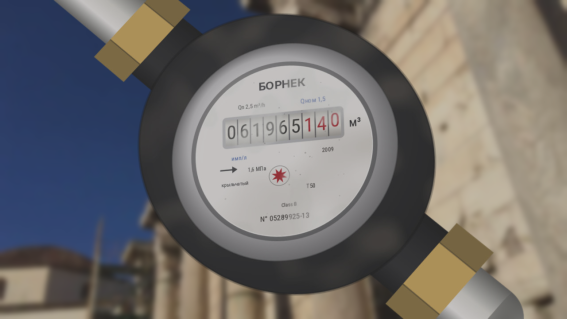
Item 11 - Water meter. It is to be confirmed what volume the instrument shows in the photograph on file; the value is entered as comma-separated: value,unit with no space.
61965.140,m³
